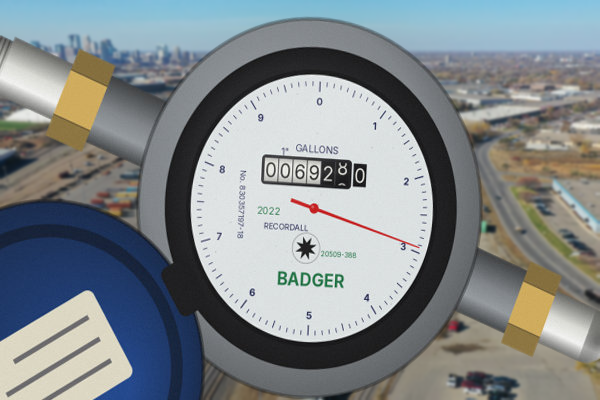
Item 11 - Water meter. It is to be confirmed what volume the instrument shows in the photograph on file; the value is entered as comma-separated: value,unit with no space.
69282.9,gal
